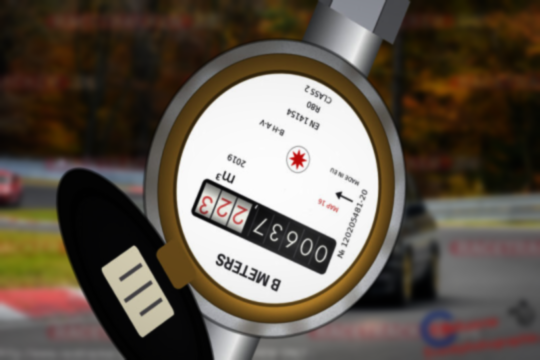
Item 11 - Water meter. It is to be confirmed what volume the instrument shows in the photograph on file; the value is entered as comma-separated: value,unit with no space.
637.223,m³
